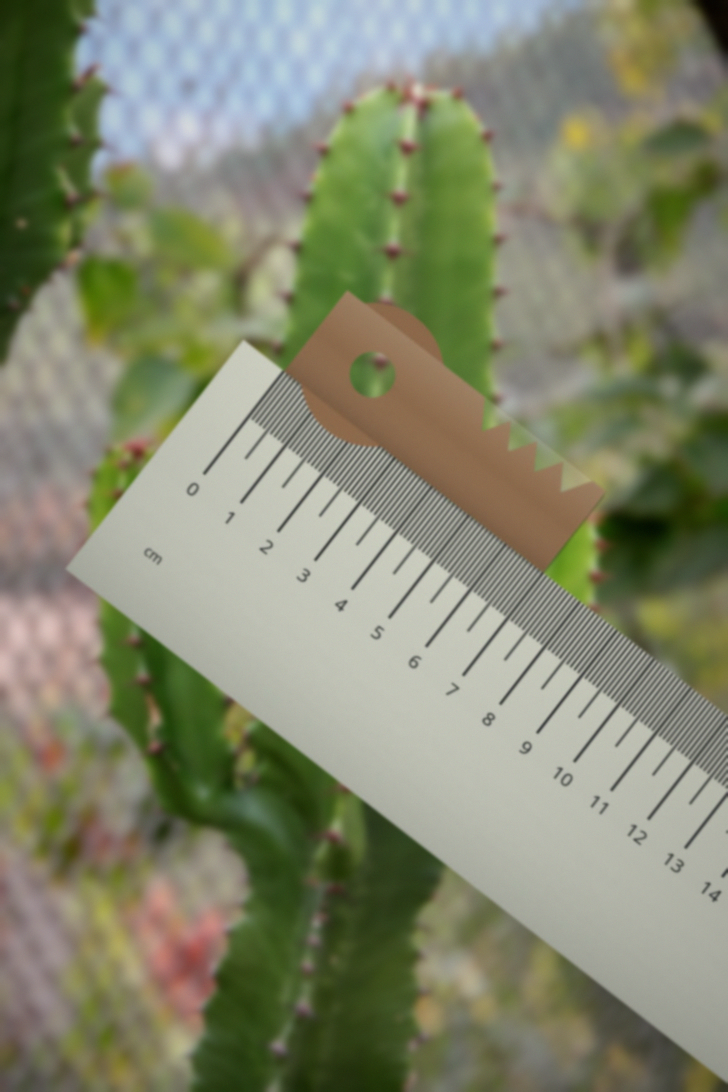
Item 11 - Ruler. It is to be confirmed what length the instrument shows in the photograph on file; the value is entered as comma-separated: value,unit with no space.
7,cm
